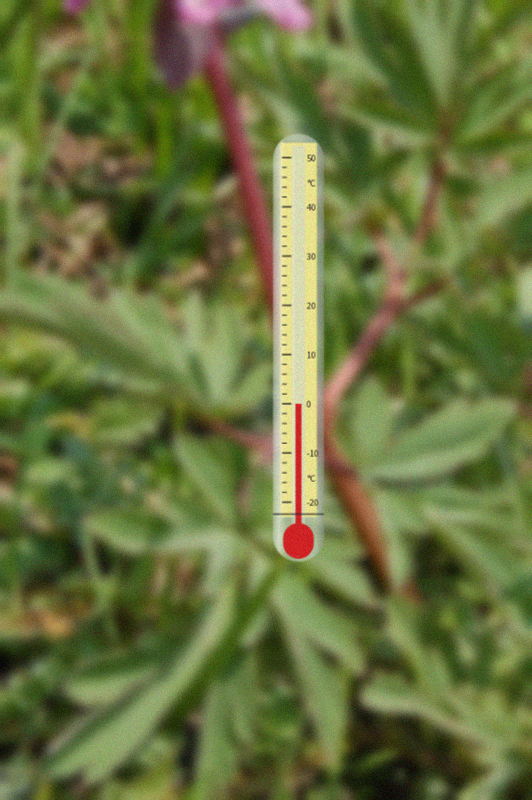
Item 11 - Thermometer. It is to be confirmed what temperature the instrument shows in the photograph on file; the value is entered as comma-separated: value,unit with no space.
0,°C
